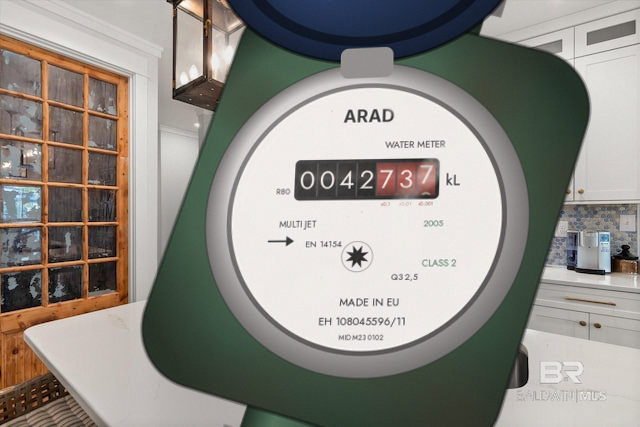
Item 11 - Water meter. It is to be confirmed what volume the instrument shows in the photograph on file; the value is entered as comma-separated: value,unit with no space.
42.737,kL
